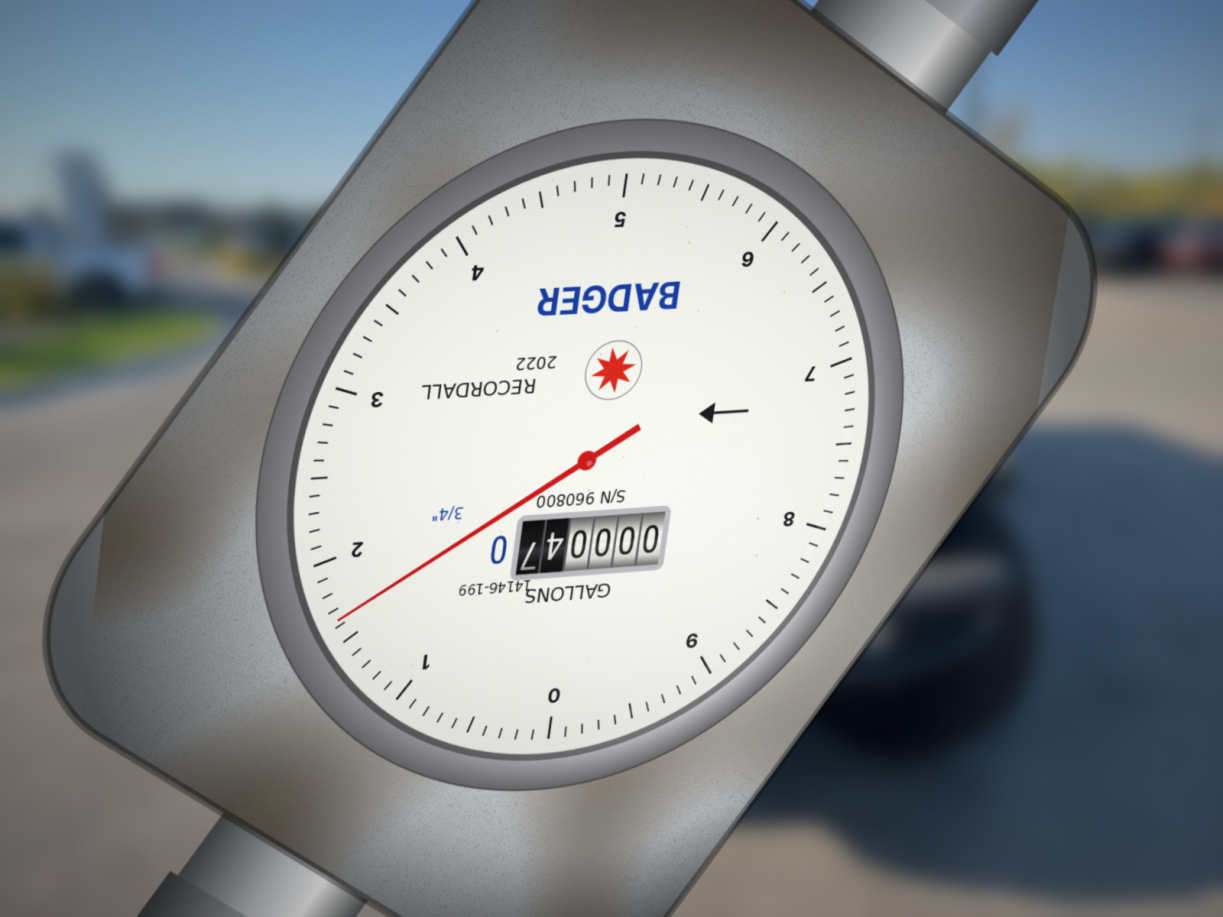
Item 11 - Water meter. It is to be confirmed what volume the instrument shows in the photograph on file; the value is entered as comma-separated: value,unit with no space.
471.6,gal
